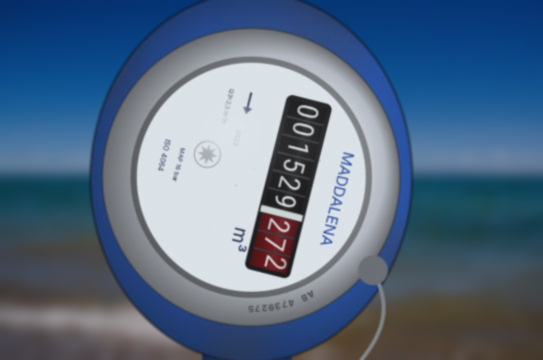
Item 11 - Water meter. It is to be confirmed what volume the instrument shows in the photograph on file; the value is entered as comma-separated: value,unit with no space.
1529.272,m³
